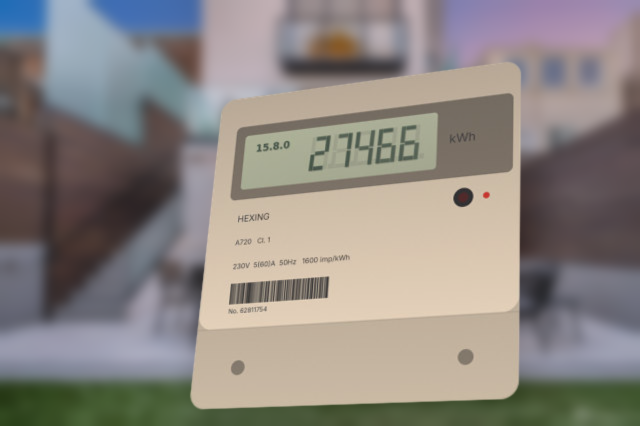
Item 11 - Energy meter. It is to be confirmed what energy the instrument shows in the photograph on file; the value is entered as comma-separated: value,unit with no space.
27466,kWh
